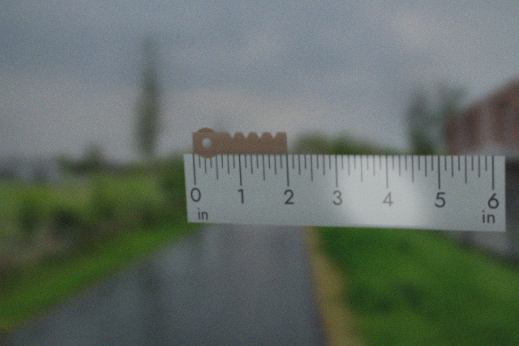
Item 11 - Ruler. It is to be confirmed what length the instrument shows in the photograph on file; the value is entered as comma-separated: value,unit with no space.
2,in
